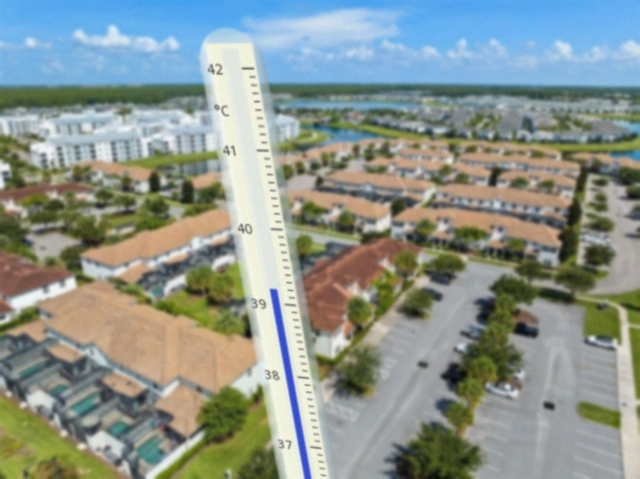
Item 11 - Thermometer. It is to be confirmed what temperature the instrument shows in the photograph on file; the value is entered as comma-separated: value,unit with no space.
39.2,°C
